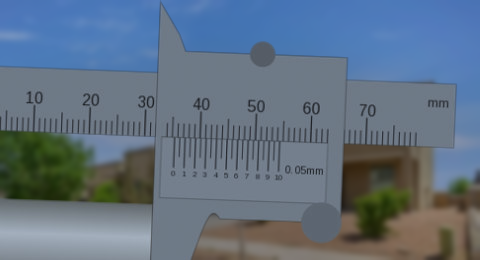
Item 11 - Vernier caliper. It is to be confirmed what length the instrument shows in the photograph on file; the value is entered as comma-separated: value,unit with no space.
35.4,mm
